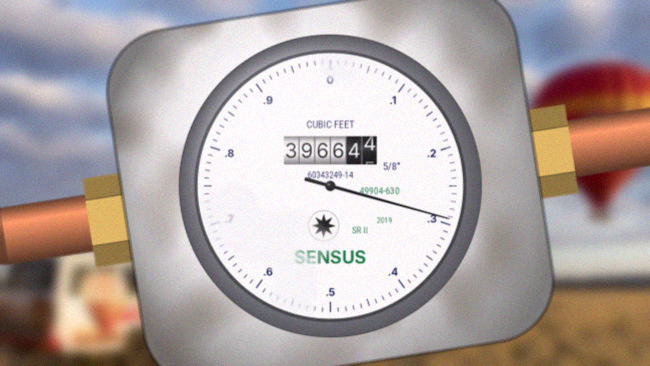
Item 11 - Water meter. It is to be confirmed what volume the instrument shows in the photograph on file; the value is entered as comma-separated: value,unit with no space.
396644.29,ft³
